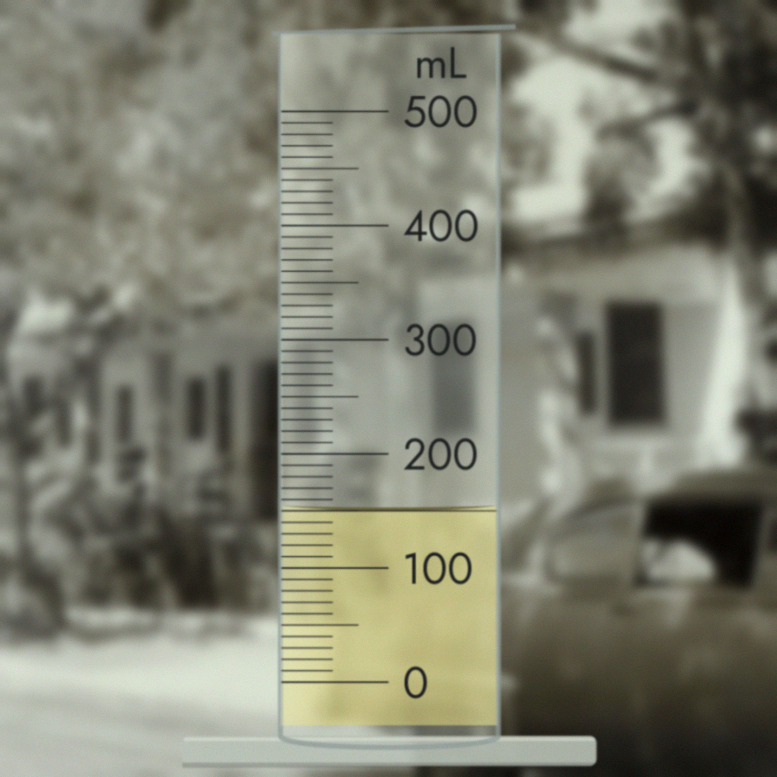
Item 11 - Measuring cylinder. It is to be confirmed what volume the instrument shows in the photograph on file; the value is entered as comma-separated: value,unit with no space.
150,mL
